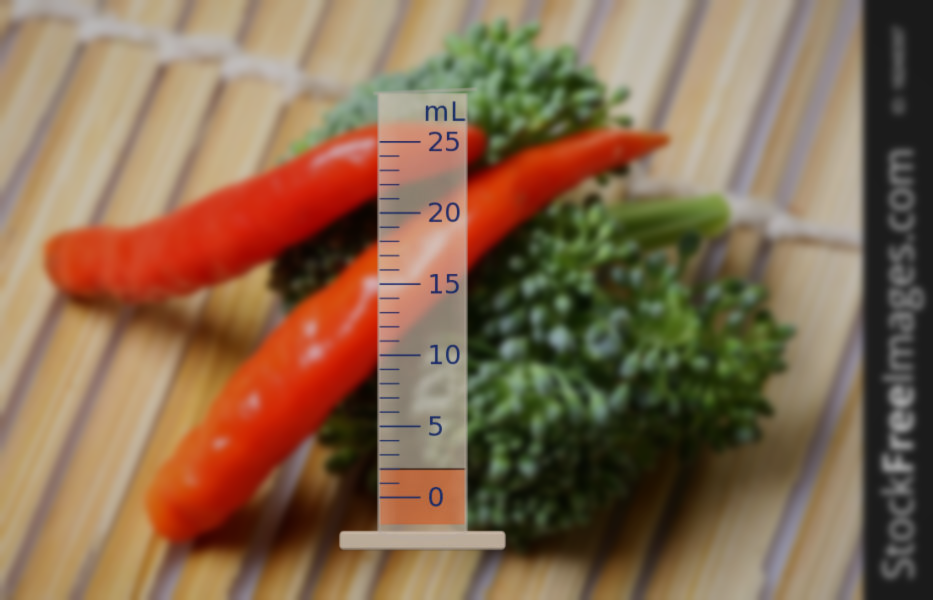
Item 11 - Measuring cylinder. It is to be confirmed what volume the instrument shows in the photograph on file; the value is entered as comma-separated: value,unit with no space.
2,mL
